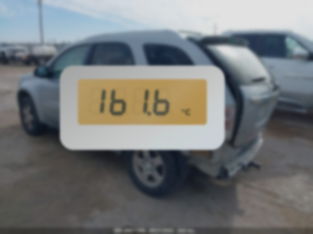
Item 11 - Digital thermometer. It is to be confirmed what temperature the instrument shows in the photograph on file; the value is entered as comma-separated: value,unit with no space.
161.6,°C
